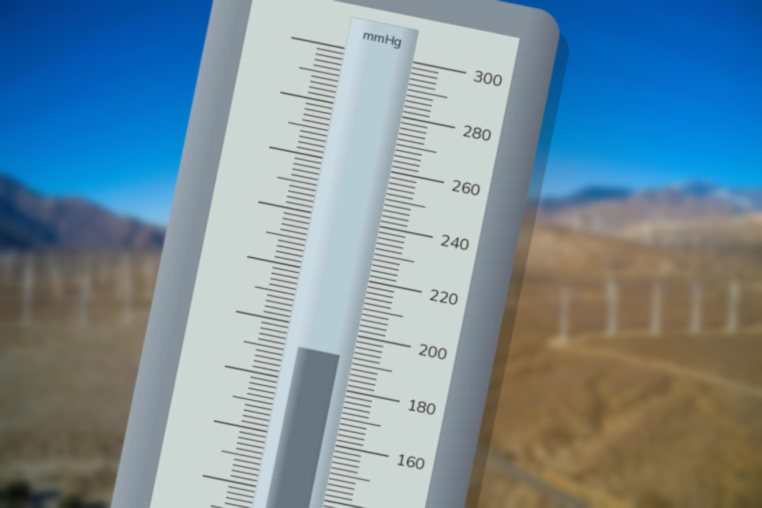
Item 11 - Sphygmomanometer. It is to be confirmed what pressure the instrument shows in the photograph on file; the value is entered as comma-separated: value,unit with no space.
192,mmHg
